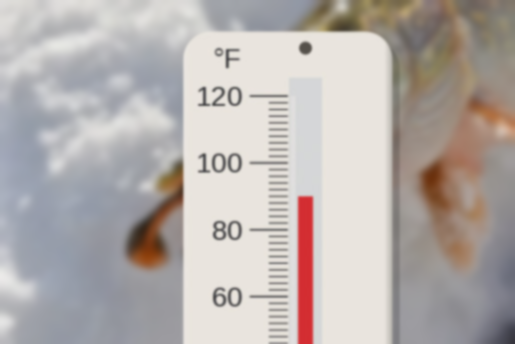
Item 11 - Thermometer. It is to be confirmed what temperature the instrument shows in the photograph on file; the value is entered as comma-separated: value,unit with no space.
90,°F
